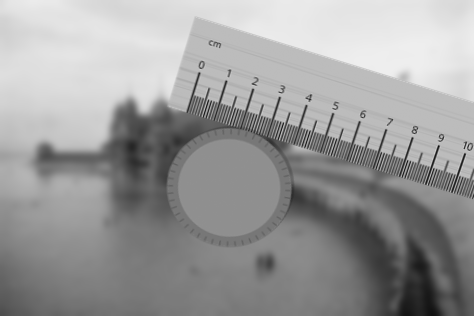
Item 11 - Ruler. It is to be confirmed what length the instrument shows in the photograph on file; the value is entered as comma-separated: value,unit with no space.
4.5,cm
